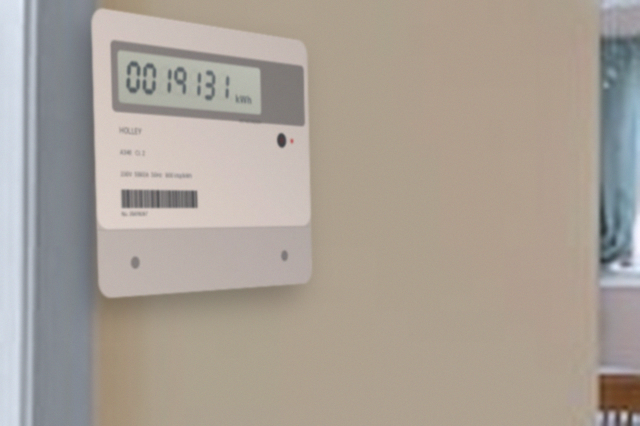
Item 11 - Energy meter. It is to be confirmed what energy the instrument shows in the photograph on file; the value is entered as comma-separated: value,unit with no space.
19131,kWh
